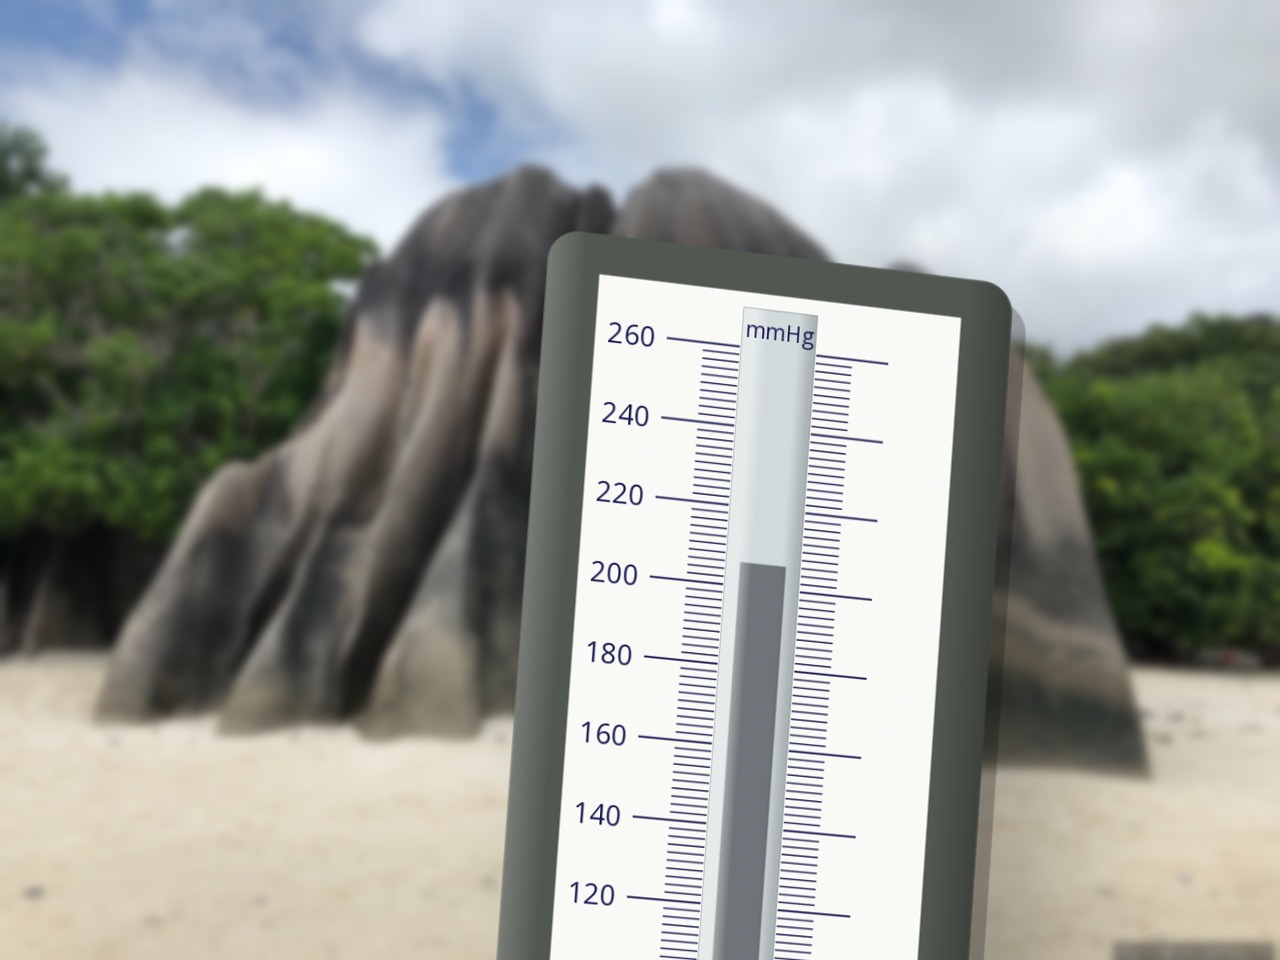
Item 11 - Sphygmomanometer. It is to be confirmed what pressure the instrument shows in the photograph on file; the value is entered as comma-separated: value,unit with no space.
206,mmHg
